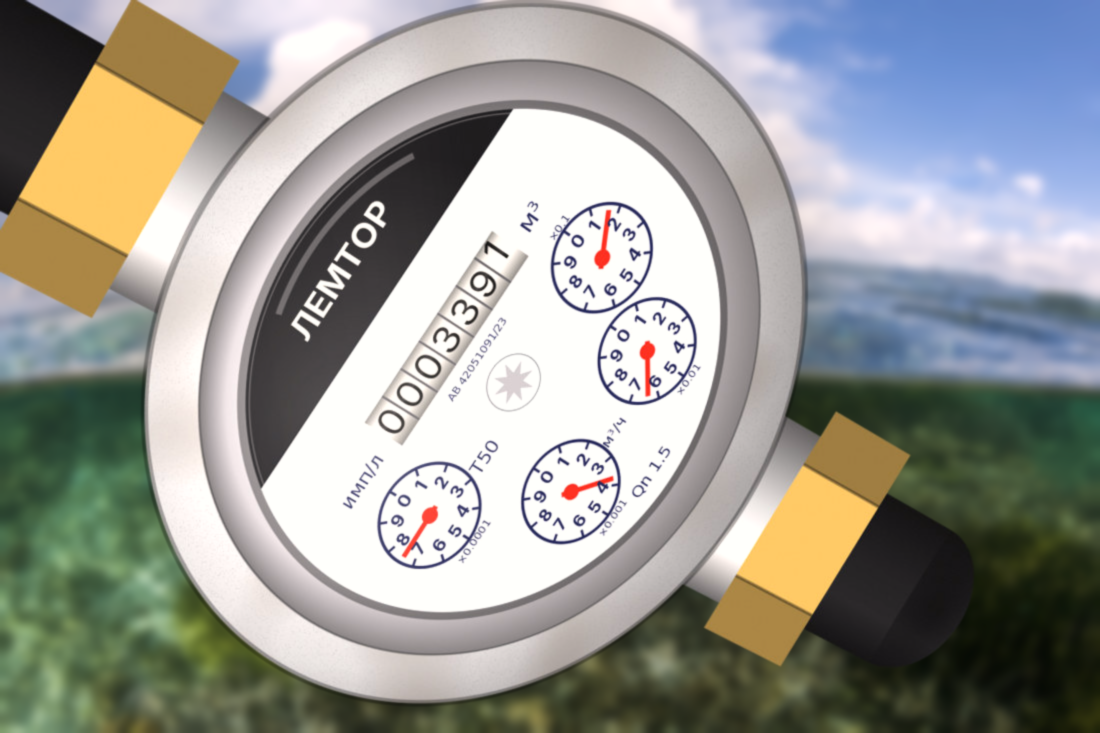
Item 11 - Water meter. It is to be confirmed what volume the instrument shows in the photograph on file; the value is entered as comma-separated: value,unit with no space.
3391.1637,m³
